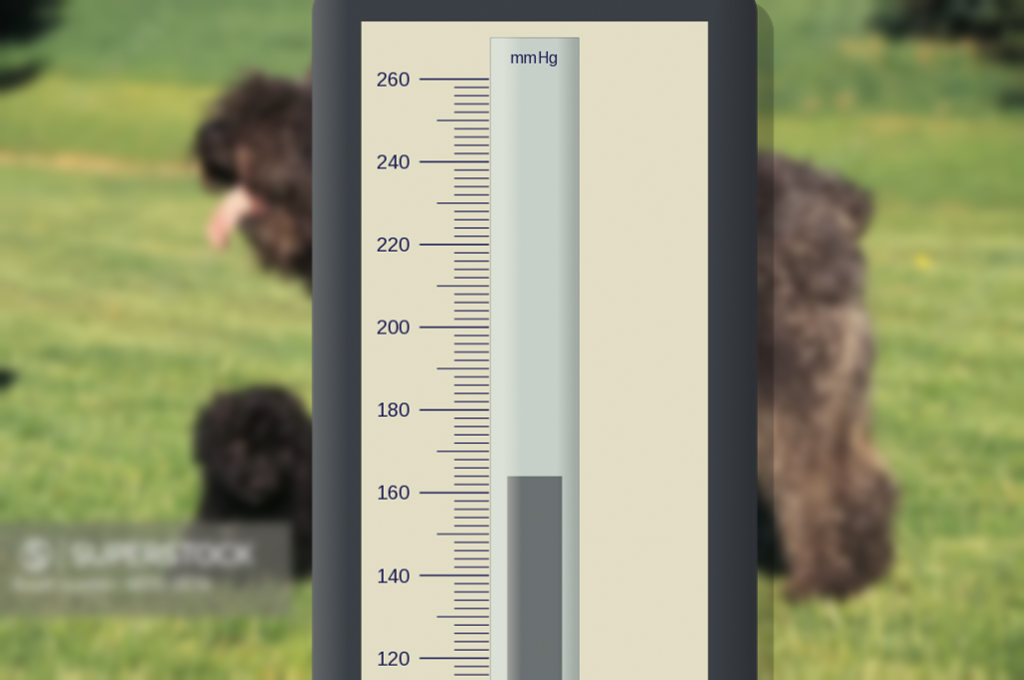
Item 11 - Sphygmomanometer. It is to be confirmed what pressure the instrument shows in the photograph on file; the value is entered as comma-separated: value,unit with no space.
164,mmHg
